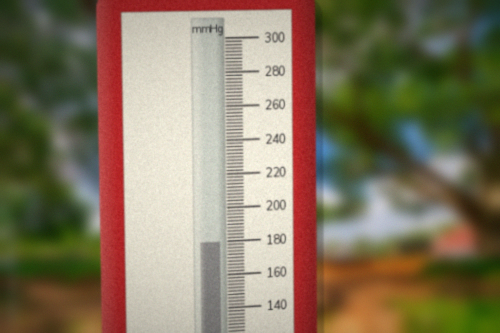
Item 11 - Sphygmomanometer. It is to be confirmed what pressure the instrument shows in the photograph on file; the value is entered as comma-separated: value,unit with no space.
180,mmHg
